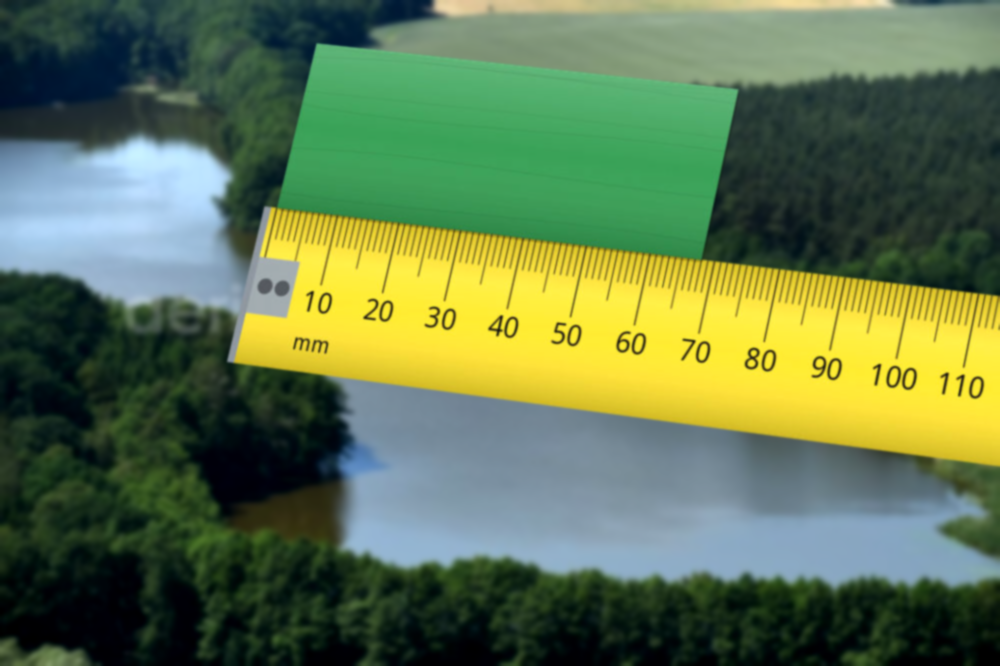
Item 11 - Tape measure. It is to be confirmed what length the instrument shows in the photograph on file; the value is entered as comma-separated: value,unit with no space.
68,mm
